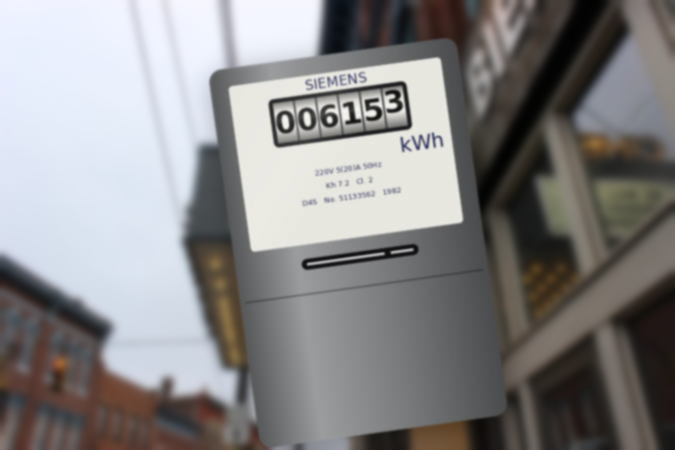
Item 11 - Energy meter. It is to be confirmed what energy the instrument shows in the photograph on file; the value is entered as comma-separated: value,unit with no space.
6153,kWh
